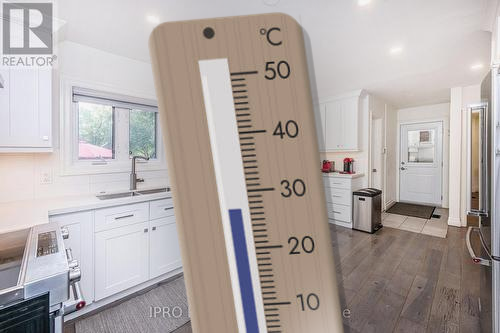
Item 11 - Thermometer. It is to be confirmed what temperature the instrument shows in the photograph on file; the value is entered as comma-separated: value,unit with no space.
27,°C
